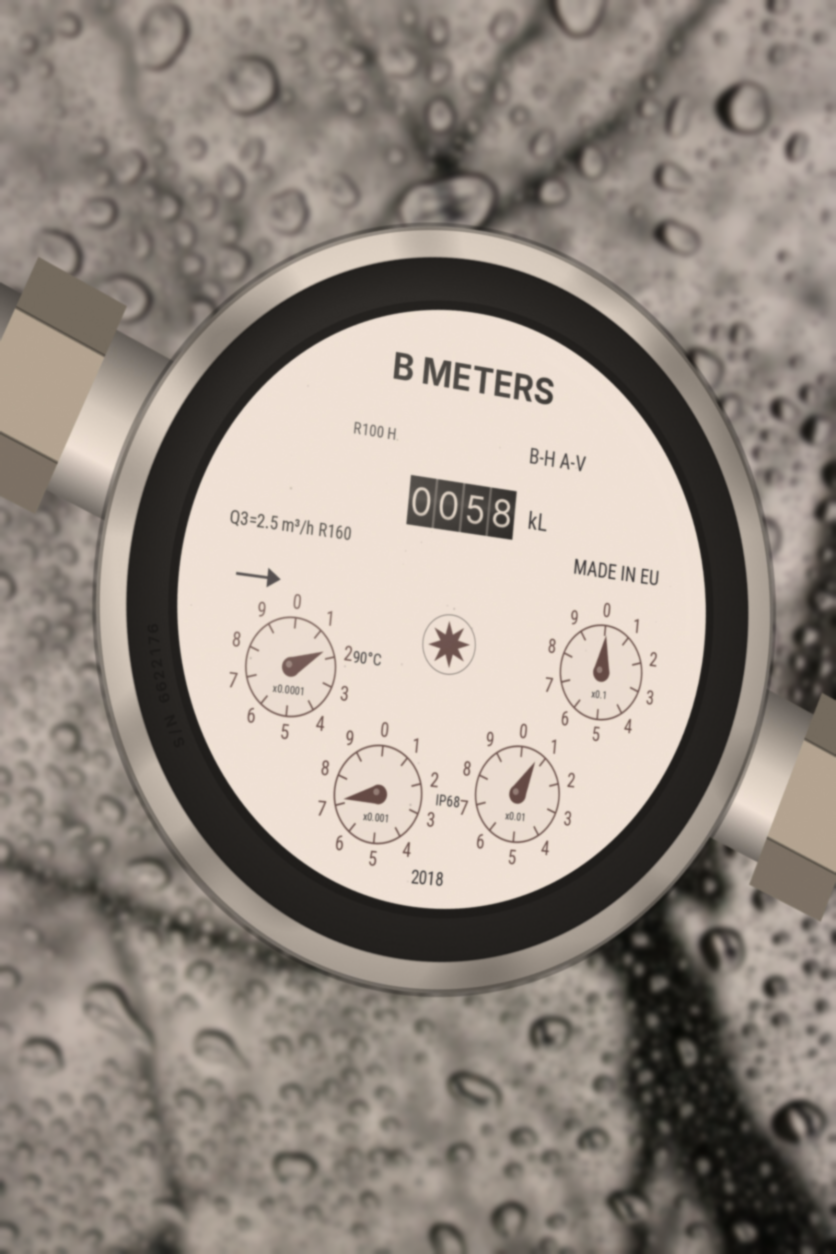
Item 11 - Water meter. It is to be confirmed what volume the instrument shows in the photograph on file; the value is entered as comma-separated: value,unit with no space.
58.0071,kL
